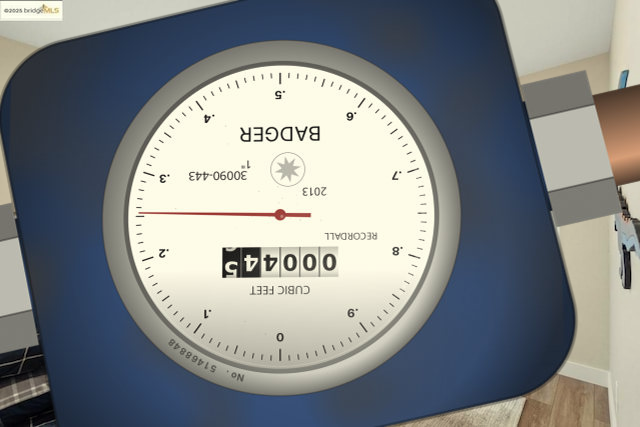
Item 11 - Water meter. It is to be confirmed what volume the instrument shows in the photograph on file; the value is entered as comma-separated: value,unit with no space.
445.25,ft³
